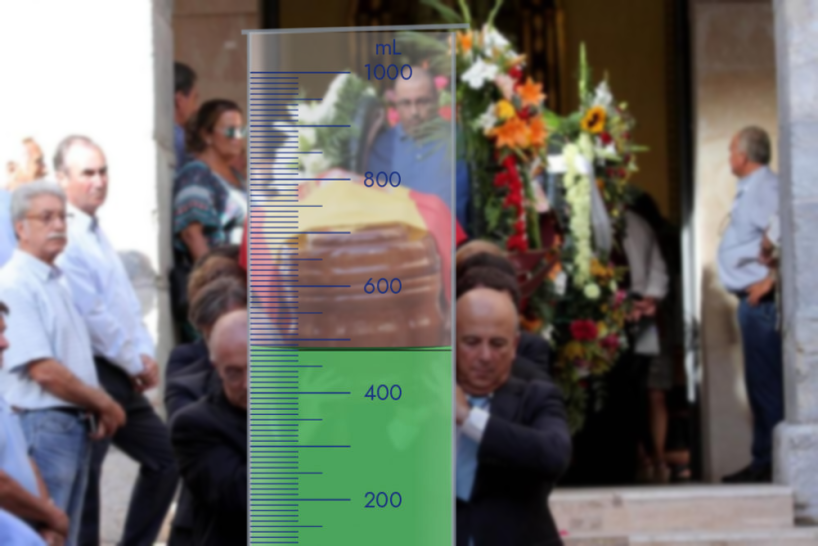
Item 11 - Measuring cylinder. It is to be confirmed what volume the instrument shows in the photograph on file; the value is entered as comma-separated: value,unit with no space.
480,mL
